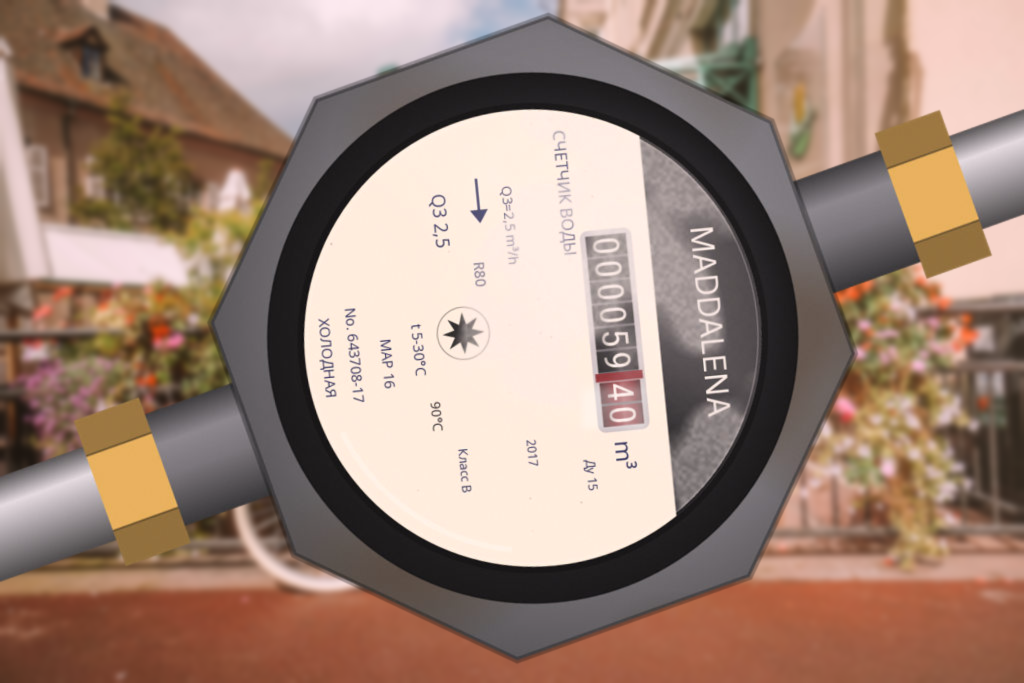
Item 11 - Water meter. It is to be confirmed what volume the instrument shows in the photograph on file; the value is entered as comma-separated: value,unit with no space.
59.40,m³
